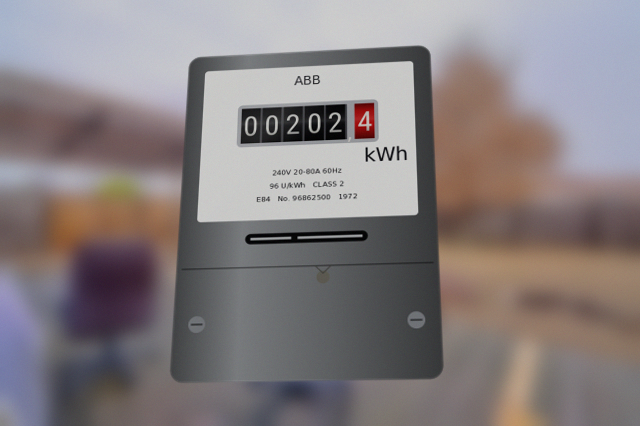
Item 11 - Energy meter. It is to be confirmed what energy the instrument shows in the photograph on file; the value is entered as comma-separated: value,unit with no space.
202.4,kWh
